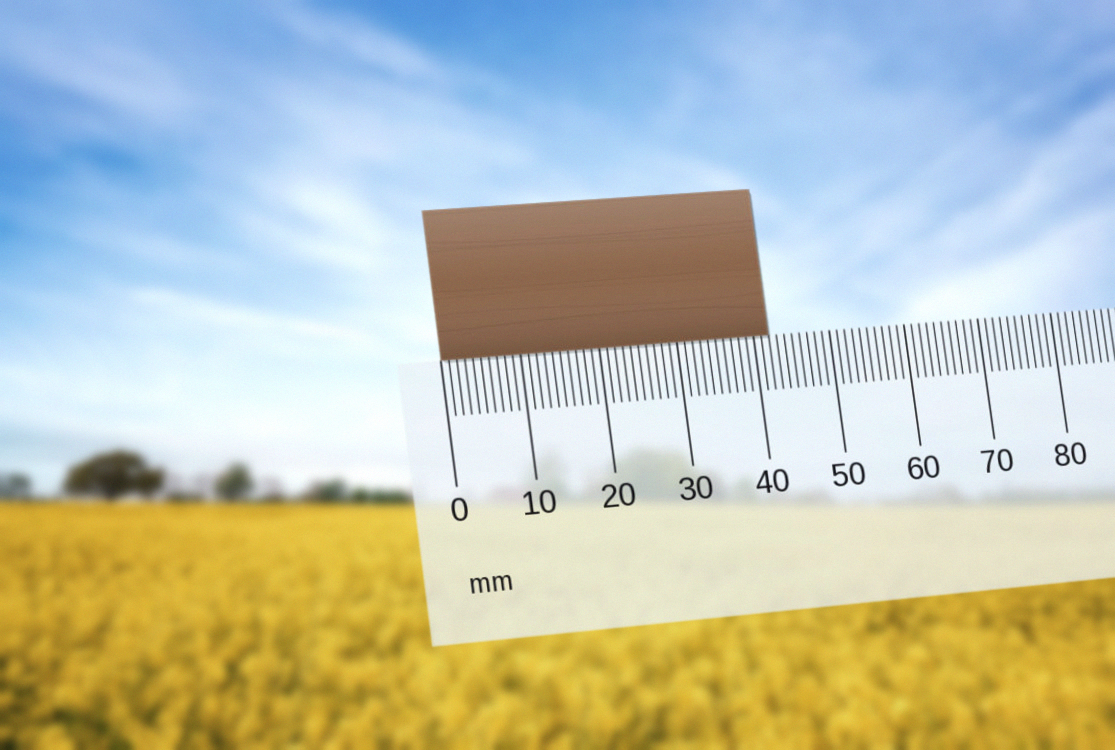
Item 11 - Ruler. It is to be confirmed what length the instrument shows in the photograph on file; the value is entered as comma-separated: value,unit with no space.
42,mm
